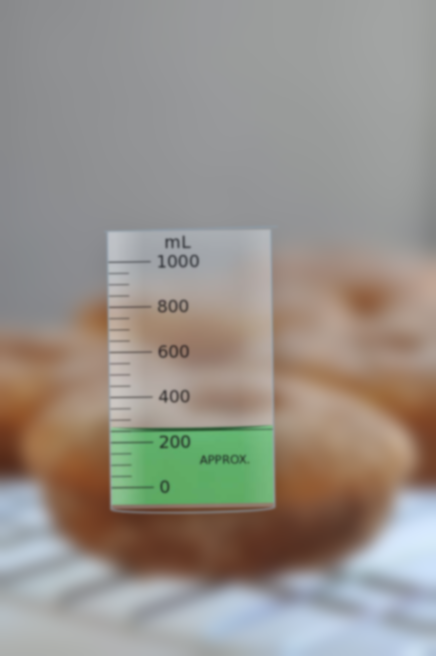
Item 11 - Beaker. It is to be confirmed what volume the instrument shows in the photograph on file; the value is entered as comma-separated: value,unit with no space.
250,mL
